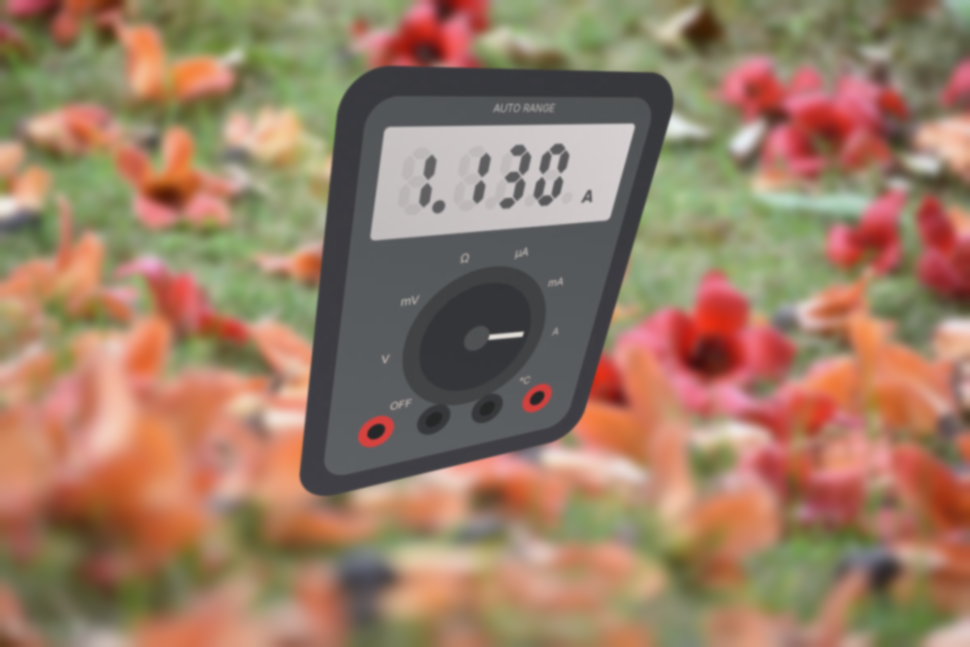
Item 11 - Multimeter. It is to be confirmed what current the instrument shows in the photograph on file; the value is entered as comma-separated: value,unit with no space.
1.130,A
